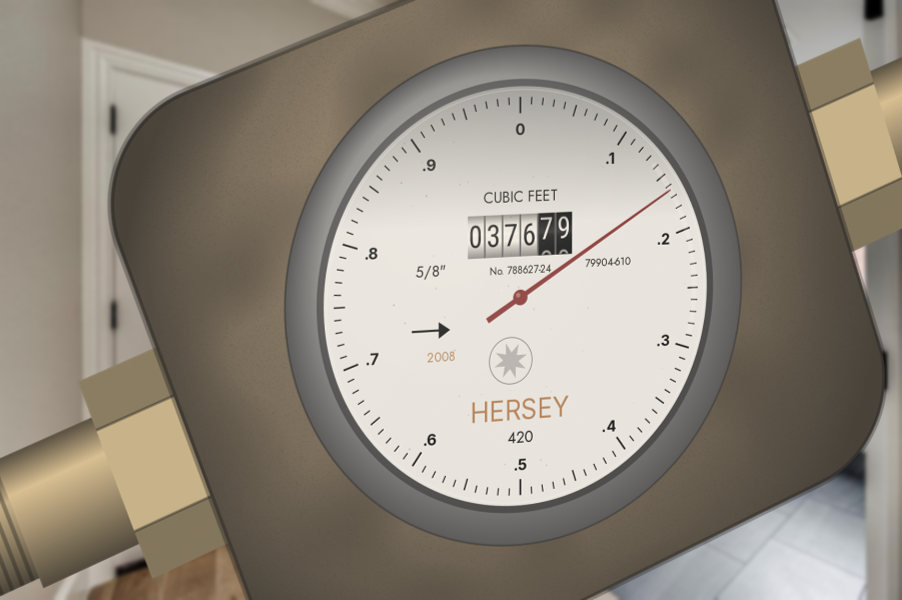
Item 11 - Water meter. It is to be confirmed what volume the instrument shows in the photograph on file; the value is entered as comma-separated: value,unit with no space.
37679.16,ft³
